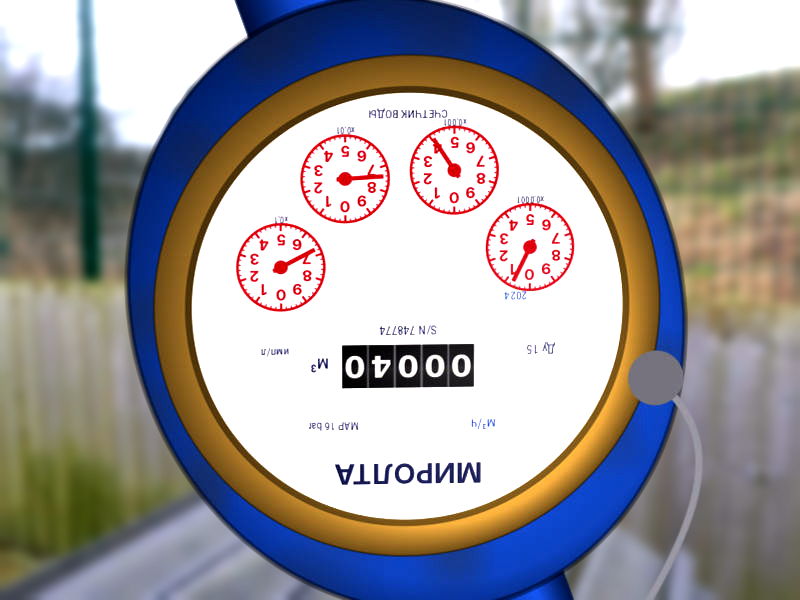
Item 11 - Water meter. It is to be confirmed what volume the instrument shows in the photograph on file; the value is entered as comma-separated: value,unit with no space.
40.6740,m³
